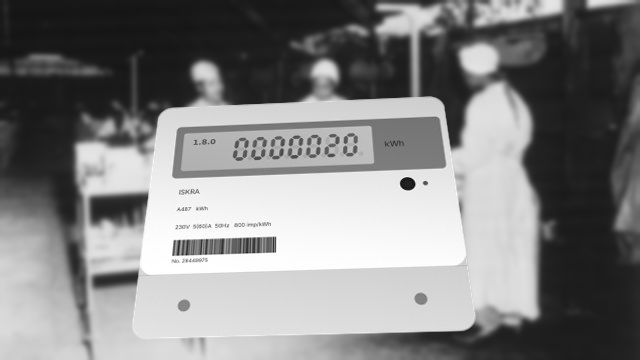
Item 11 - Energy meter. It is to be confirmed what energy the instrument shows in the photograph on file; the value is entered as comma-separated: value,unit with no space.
20,kWh
